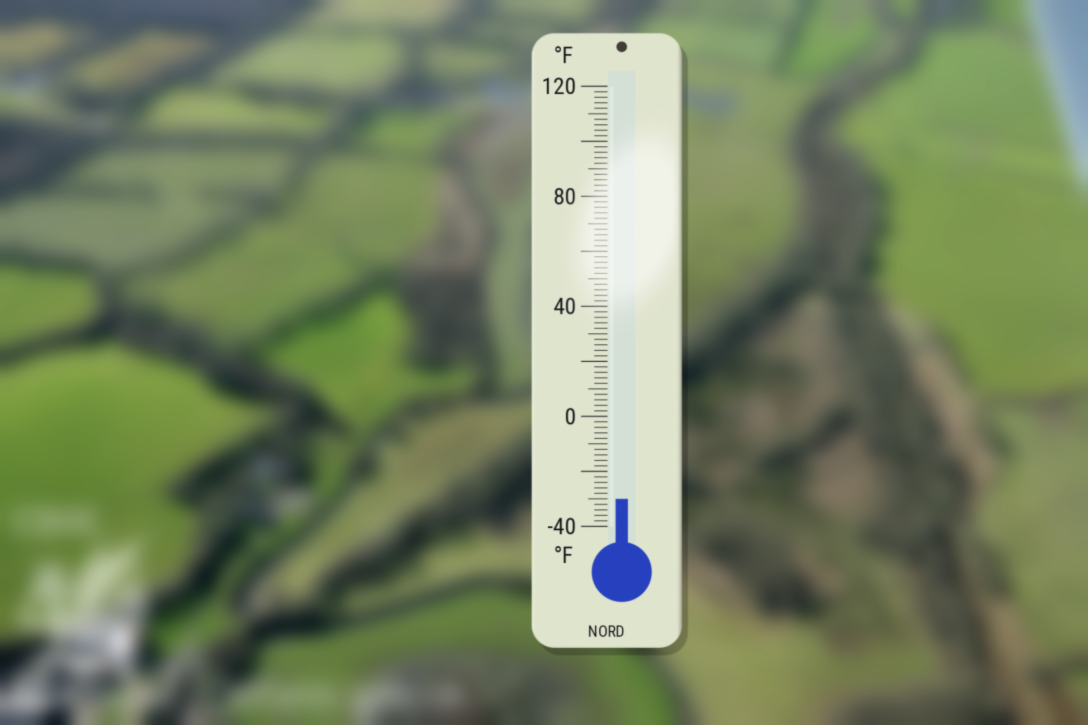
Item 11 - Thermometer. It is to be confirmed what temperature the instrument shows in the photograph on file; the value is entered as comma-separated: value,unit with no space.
-30,°F
